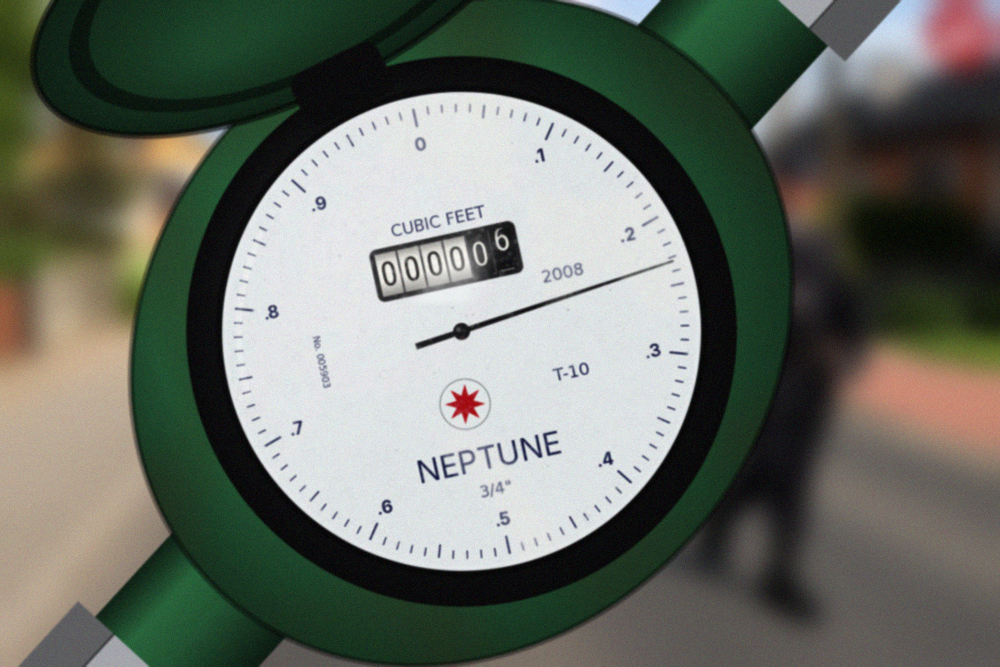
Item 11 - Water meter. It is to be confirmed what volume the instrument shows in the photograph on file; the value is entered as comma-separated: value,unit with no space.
6.23,ft³
